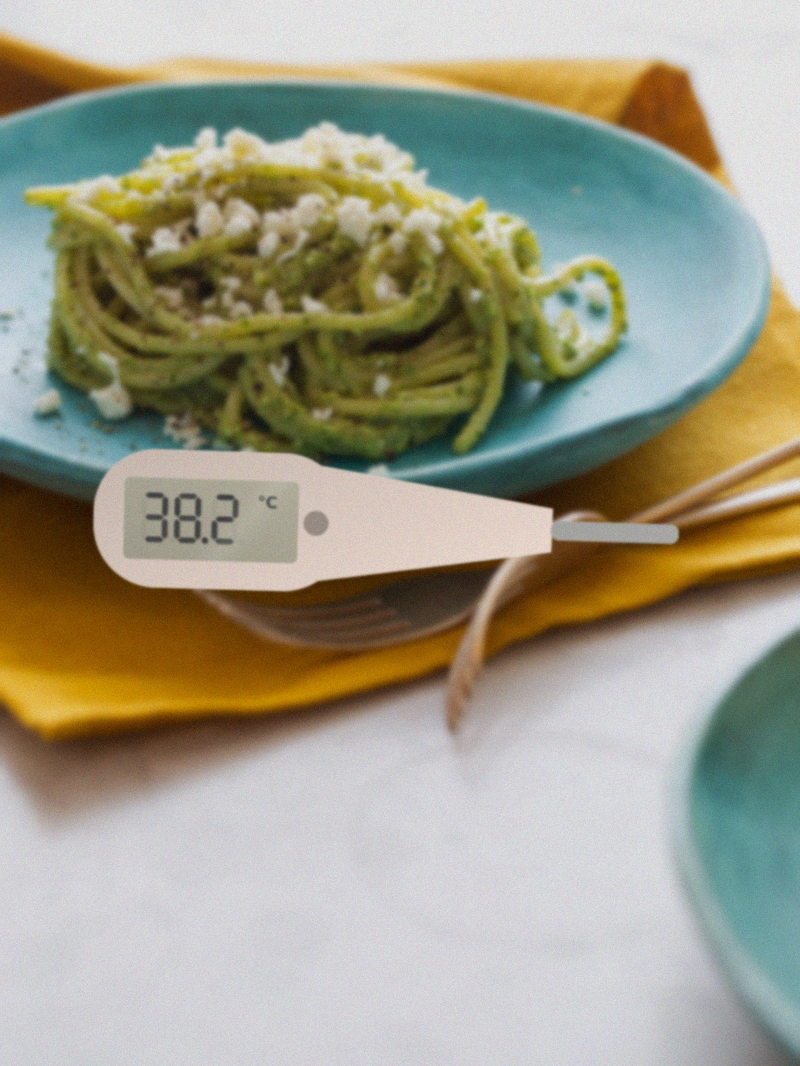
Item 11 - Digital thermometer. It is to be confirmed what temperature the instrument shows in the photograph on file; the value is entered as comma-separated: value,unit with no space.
38.2,°C
